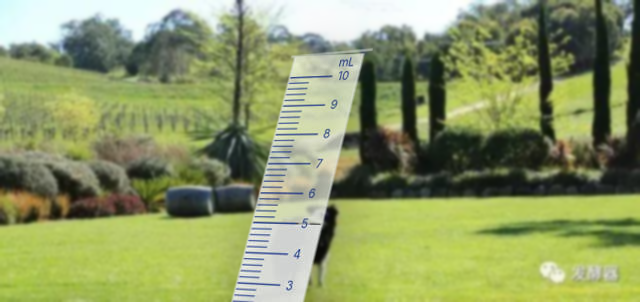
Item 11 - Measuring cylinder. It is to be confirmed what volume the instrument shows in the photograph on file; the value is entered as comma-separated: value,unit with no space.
5,mL
